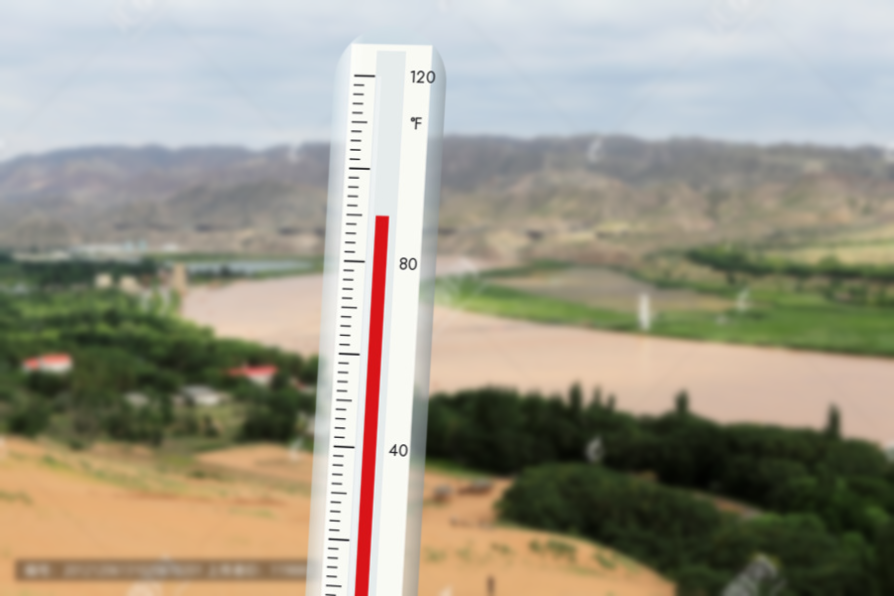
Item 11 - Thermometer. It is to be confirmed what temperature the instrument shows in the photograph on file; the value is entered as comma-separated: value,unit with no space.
90,°F
